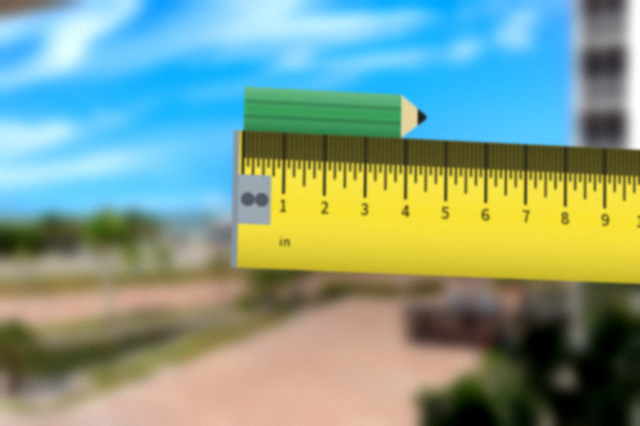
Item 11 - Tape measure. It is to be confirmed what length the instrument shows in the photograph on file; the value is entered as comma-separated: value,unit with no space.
4.5,in
